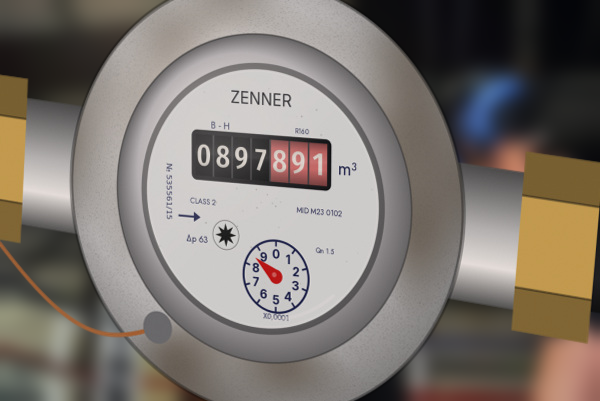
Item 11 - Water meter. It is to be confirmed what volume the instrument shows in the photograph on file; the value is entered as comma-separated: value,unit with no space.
897.8918,m³
